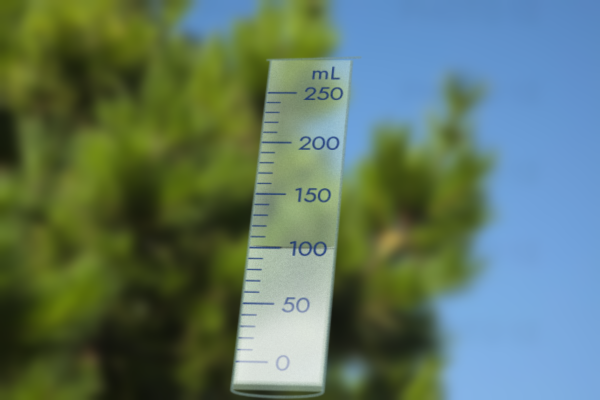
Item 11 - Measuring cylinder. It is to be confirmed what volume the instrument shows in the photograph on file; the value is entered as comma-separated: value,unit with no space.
100,mL
